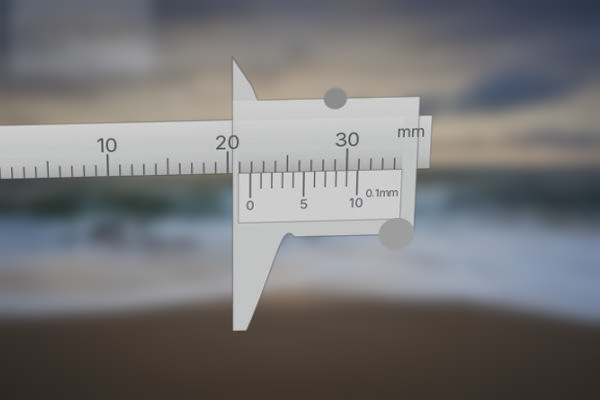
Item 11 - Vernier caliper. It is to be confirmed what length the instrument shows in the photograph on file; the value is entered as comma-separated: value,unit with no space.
21.9,mm
